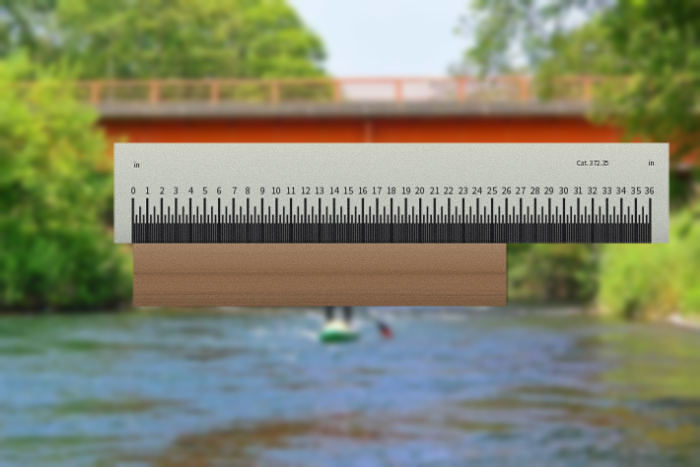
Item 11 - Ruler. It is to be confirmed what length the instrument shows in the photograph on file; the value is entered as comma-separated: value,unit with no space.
26,in
